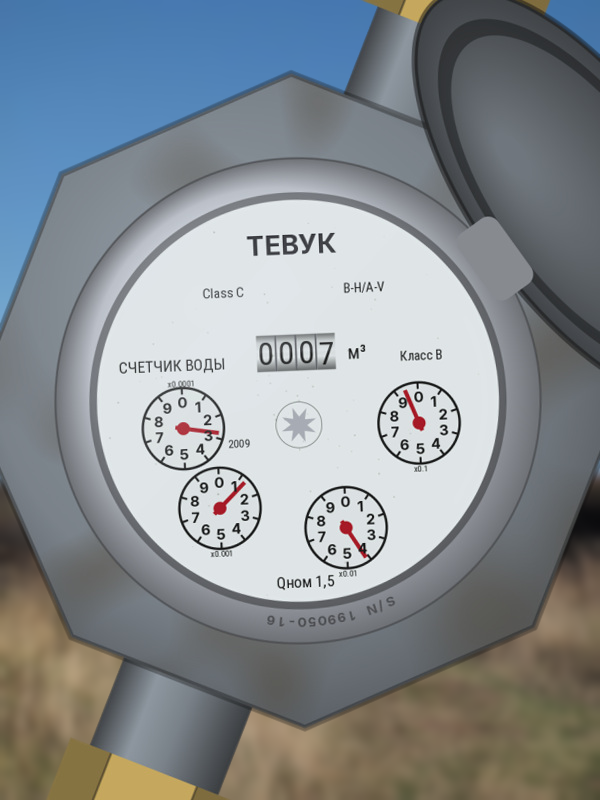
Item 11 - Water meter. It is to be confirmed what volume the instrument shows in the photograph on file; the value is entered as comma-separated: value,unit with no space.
6.9412,m³
